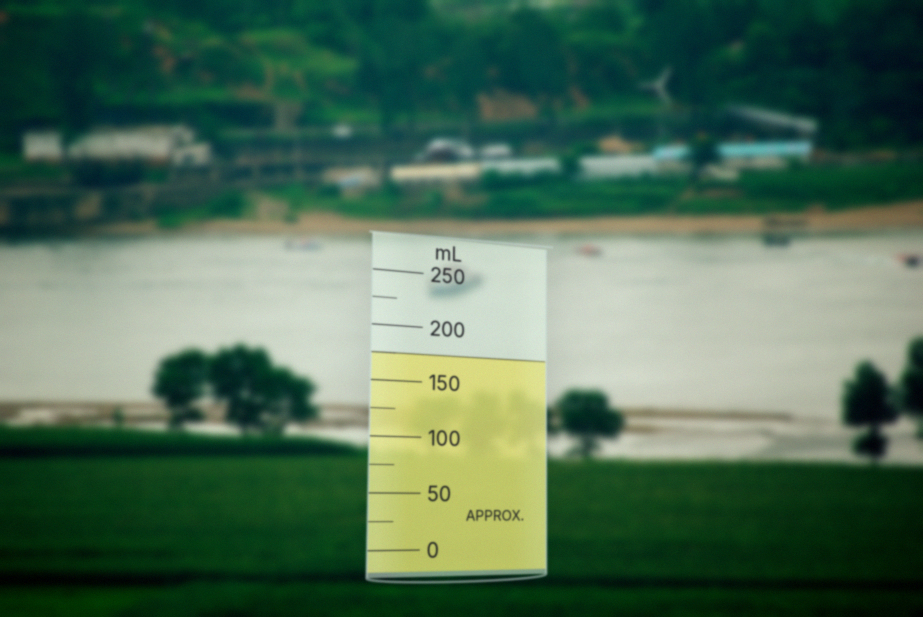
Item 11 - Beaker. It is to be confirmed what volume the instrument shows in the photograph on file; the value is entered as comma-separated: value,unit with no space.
175,mL
